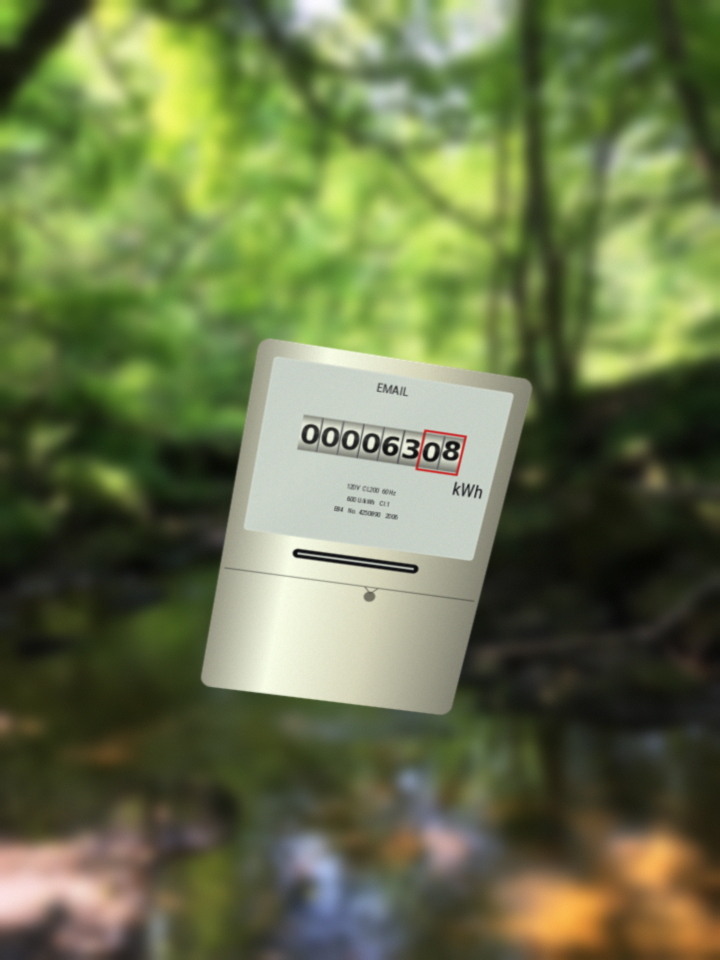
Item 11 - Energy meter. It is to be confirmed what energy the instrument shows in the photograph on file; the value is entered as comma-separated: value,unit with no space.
63.08,kWh
